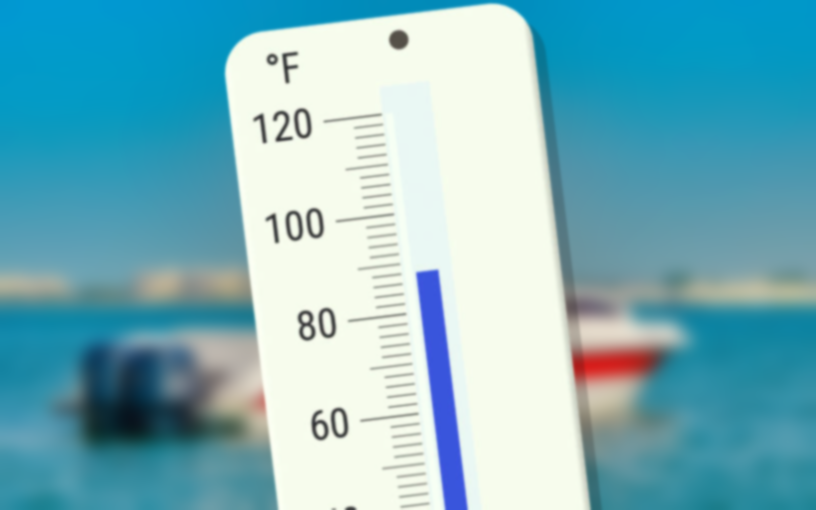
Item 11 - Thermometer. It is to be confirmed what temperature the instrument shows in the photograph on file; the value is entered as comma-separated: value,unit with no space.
88,°F
